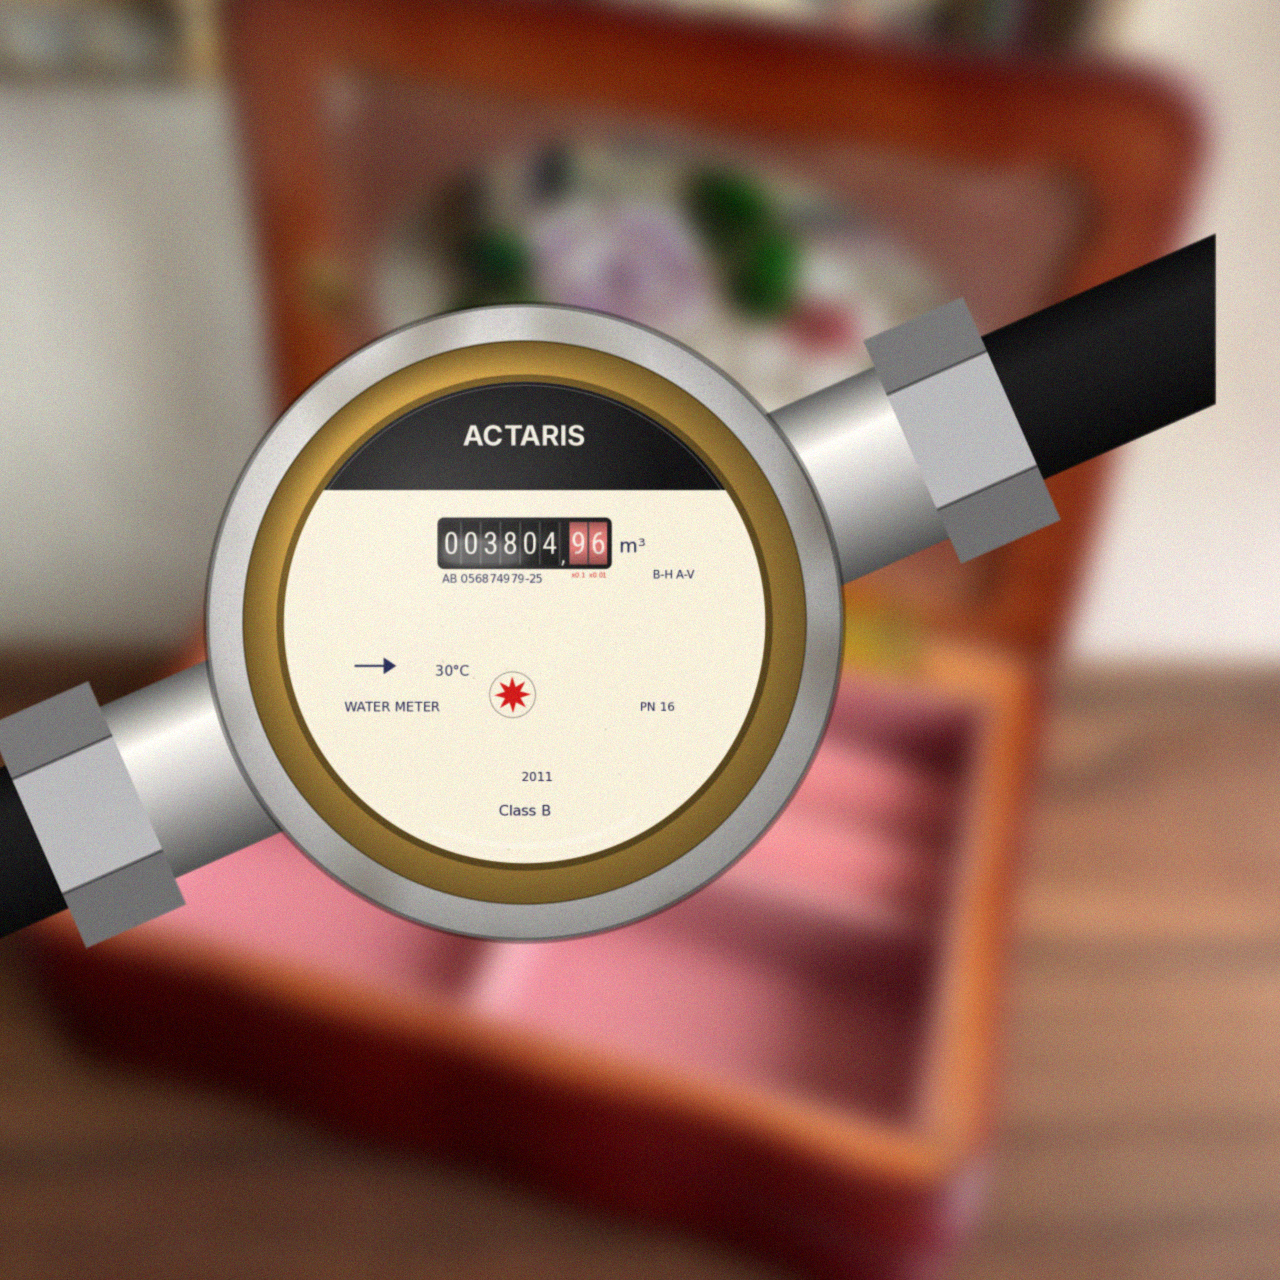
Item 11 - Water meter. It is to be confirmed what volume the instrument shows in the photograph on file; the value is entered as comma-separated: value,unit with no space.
3804.96,m³
